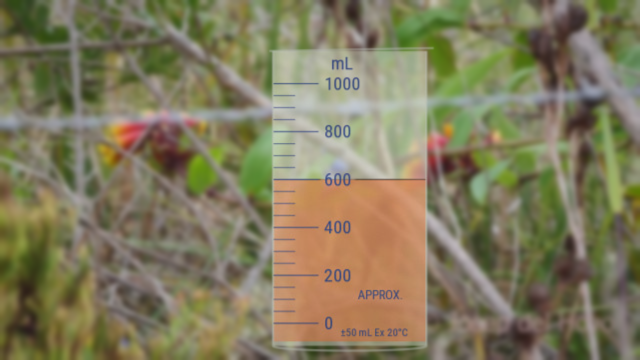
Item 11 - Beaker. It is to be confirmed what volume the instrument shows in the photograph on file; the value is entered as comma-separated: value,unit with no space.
600,mL
